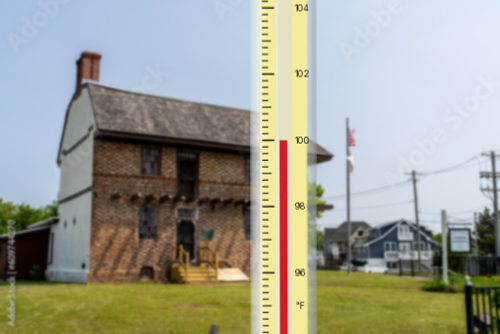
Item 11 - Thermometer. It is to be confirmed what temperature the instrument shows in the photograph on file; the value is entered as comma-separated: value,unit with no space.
100,°F
